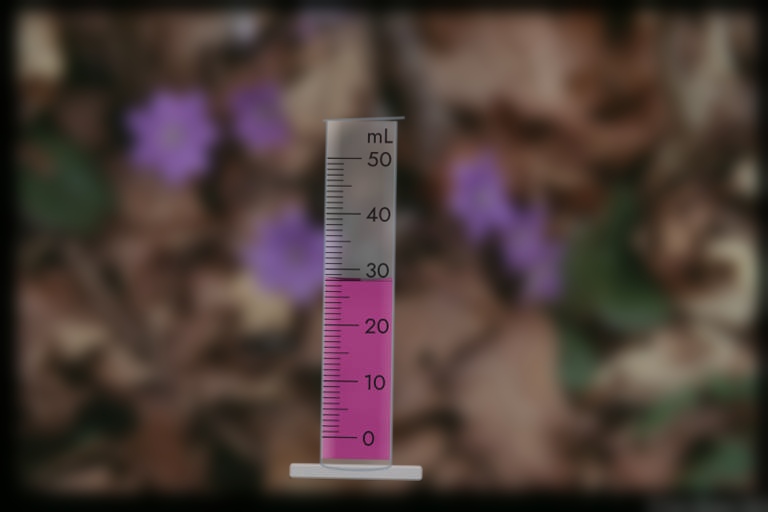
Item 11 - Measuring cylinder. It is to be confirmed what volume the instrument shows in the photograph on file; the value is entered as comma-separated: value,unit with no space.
28,mL
